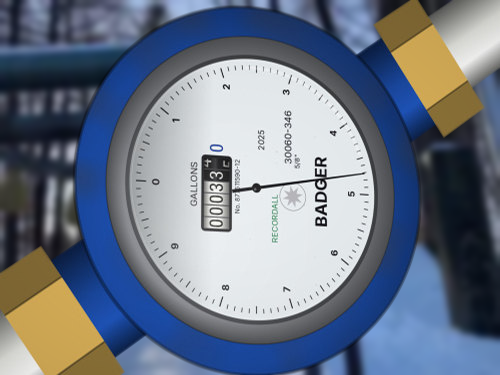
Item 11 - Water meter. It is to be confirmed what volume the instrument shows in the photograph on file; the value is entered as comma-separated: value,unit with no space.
3344.7,gal
